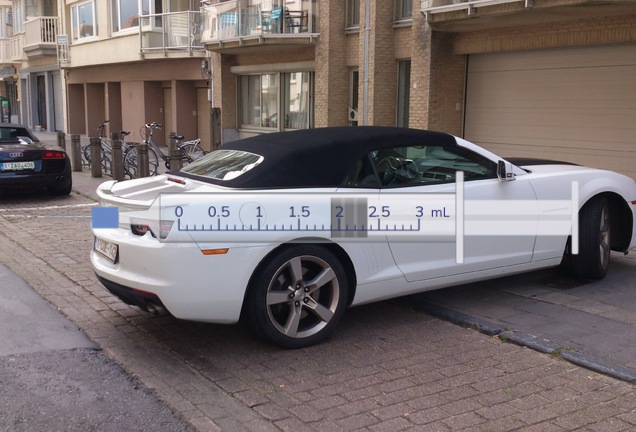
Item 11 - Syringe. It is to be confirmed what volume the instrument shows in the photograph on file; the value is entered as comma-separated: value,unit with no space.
1.9,mL
